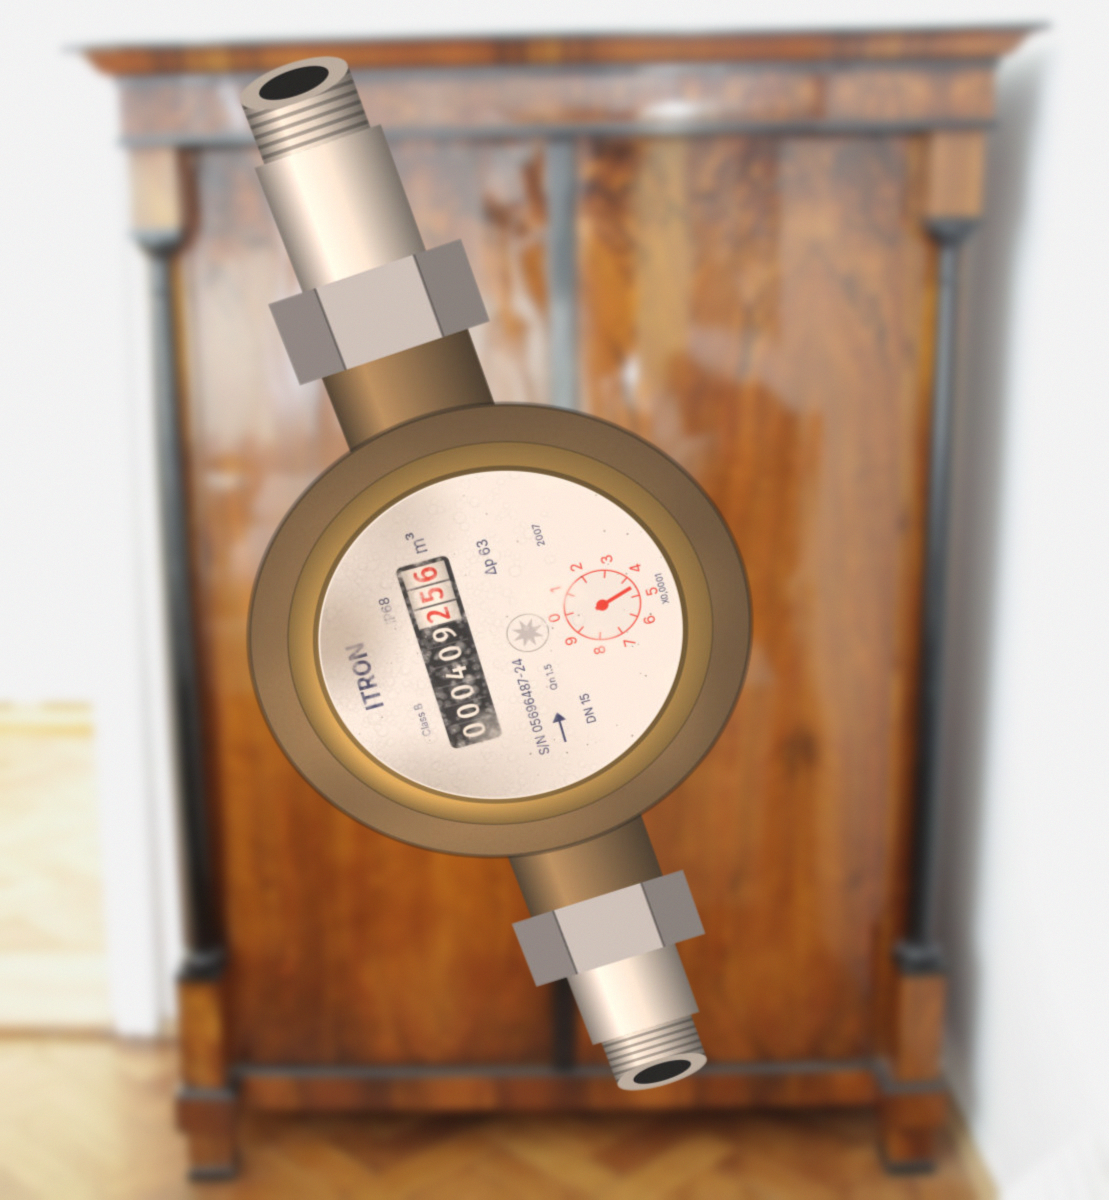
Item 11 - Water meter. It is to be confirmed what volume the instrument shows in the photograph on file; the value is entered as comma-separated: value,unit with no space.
409.2564,m³
